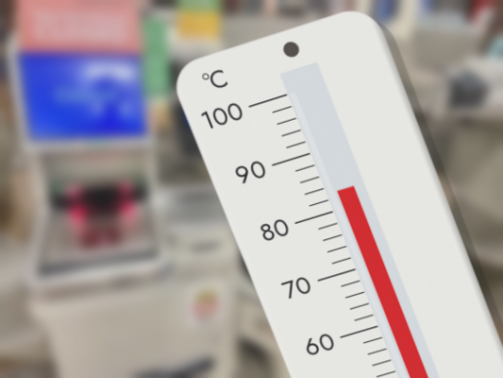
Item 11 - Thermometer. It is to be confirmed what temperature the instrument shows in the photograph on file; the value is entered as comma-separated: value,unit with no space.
83,°C
